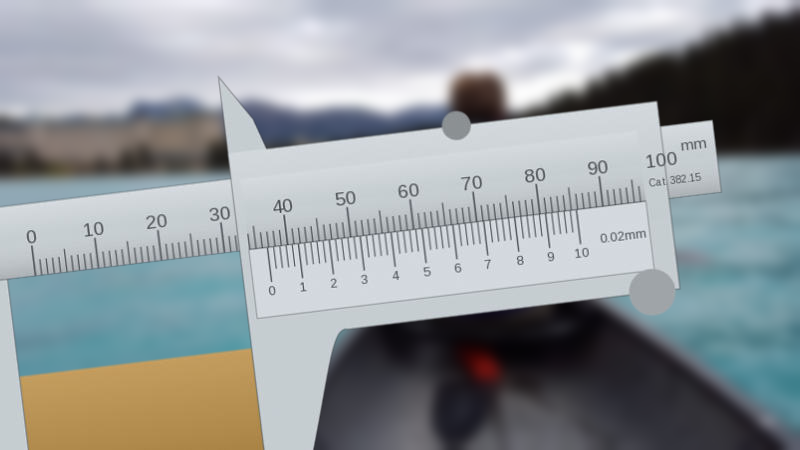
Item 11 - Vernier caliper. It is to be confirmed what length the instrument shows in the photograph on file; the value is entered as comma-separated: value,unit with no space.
36.8,mm
